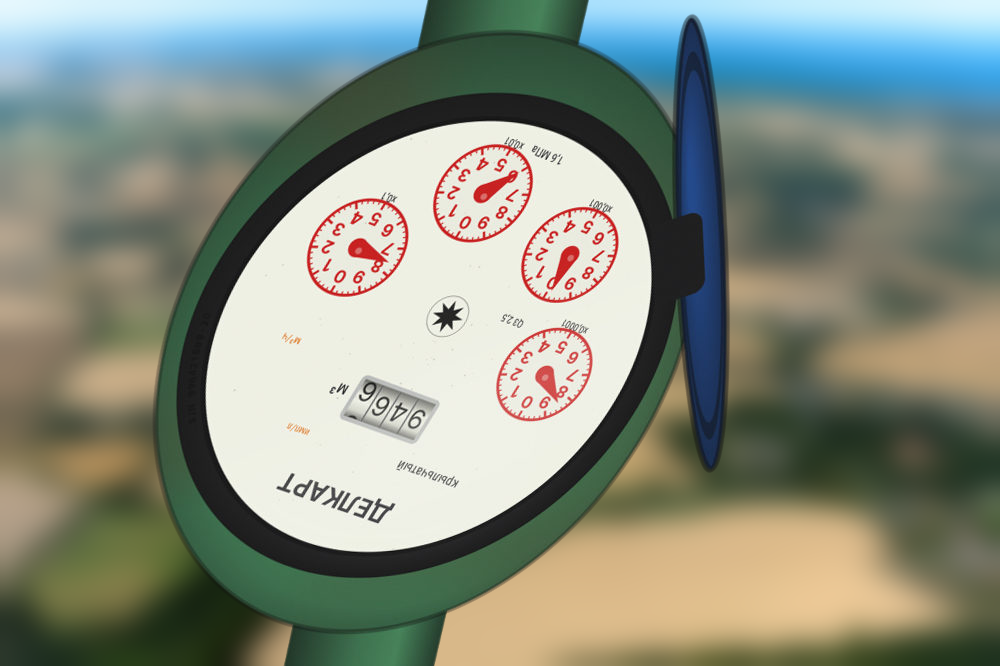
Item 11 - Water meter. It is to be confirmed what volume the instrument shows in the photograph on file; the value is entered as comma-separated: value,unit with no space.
9465.7598,m³
